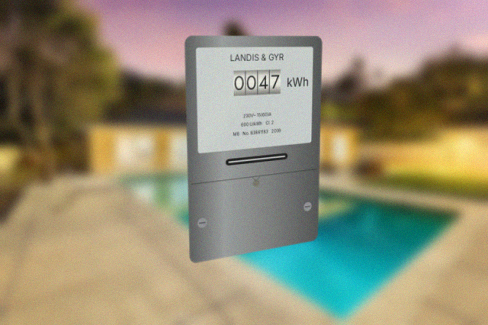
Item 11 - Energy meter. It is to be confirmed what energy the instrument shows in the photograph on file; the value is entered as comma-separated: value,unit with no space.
47,kWh
